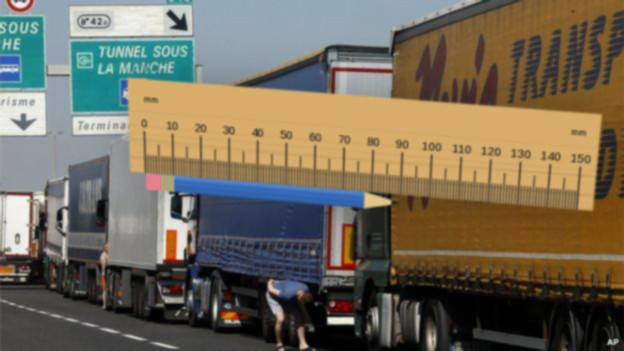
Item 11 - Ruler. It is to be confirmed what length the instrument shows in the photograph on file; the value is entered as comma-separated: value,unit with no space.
90,mm
